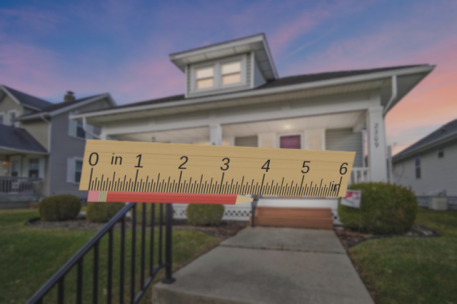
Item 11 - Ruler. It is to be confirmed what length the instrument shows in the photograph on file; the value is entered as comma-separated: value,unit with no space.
4,in
